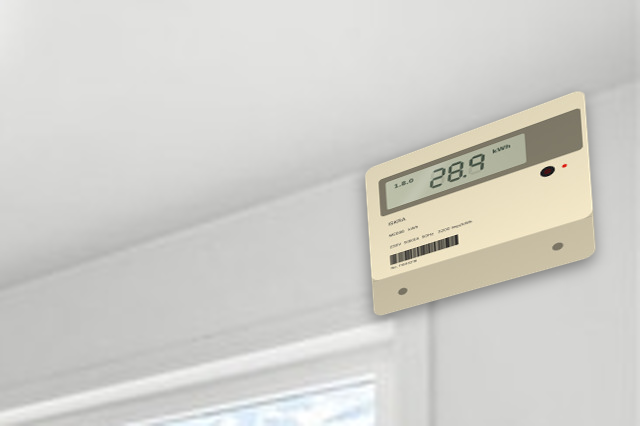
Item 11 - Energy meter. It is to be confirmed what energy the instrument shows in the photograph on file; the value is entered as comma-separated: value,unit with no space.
28.9,kWh
